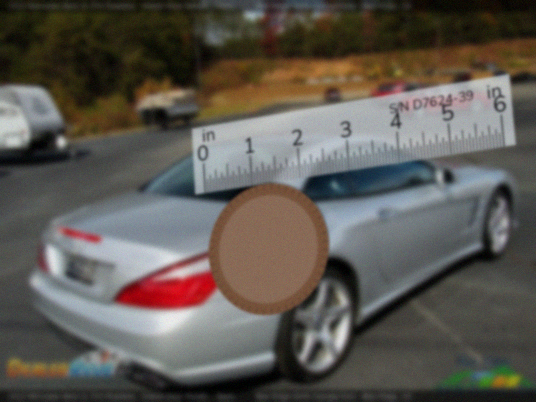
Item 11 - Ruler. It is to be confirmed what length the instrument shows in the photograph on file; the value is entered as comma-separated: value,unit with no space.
2.5,in
